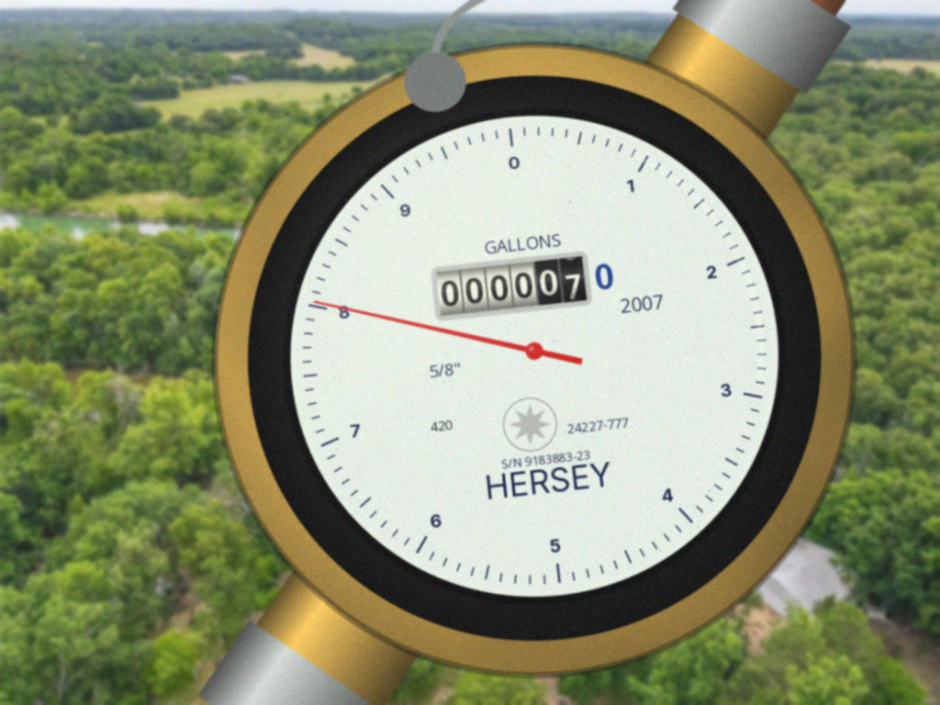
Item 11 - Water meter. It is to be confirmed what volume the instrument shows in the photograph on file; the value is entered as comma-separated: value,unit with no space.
68.0,gal
